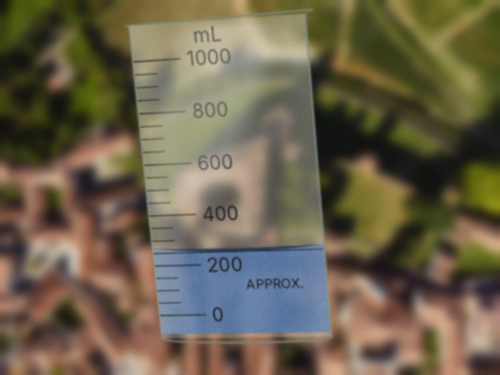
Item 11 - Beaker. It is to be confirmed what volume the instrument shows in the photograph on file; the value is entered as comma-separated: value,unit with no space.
250,mL
